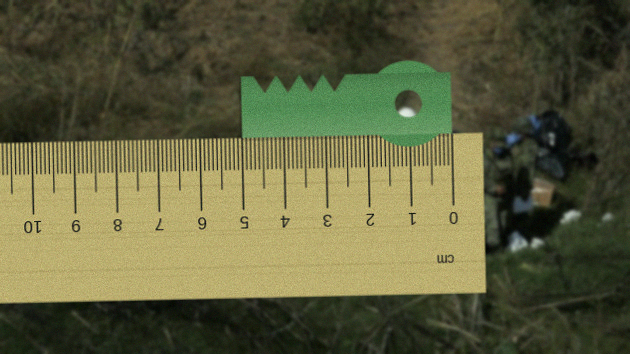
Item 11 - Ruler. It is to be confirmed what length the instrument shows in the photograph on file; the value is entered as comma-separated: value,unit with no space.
5,cm
